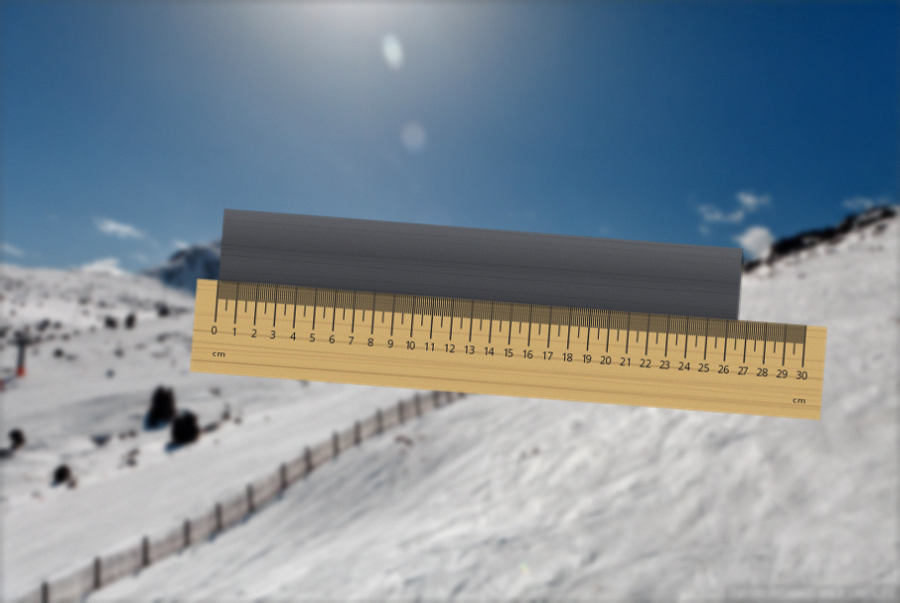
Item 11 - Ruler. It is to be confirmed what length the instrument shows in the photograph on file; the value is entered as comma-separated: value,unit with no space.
26.5,cm
